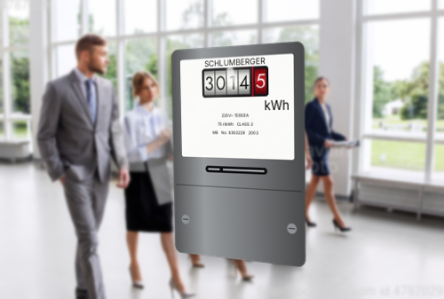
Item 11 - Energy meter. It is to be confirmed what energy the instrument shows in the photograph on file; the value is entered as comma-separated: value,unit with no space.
3014.5,kWh
